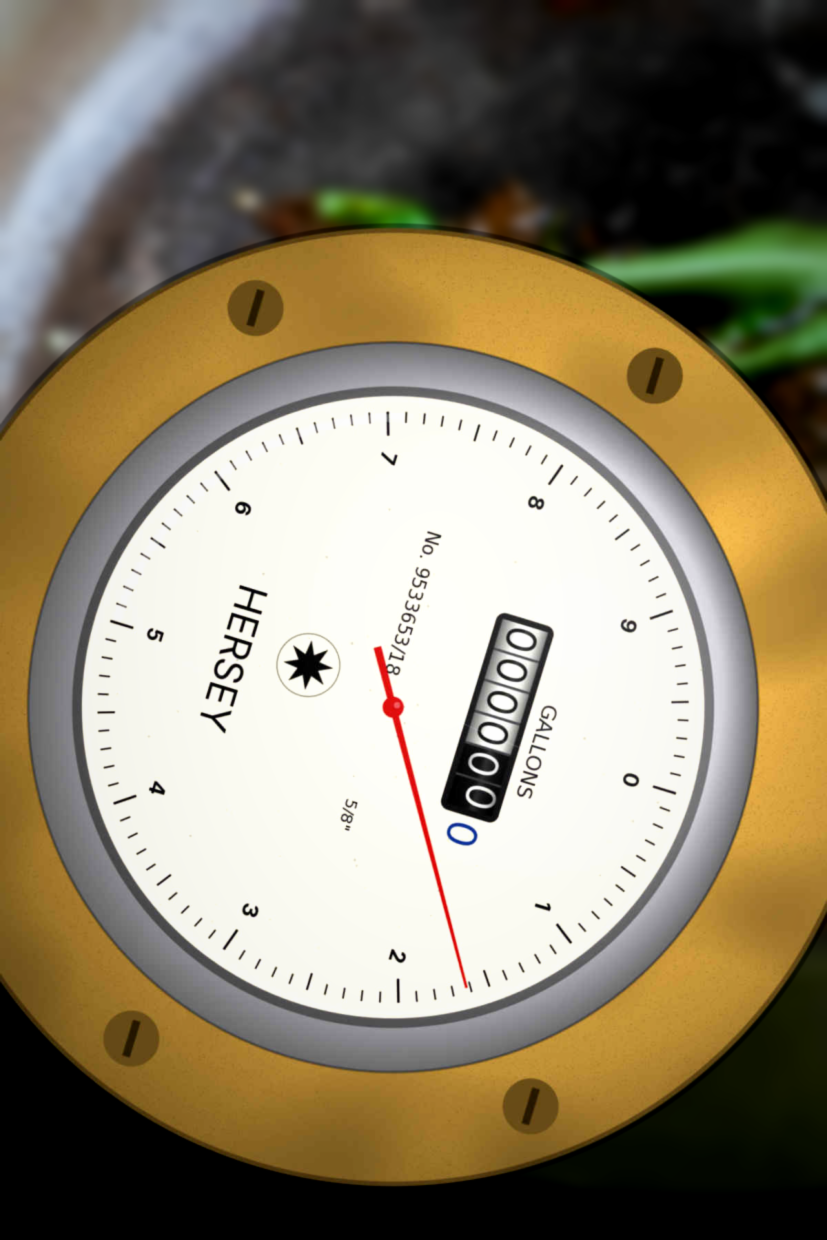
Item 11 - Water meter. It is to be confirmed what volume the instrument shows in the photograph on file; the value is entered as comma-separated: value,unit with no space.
1.6,gal
